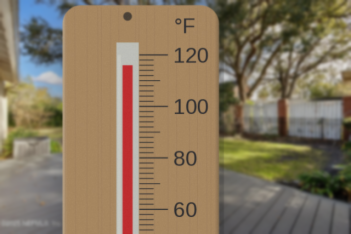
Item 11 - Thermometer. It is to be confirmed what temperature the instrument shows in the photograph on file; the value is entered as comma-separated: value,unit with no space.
116,°F
